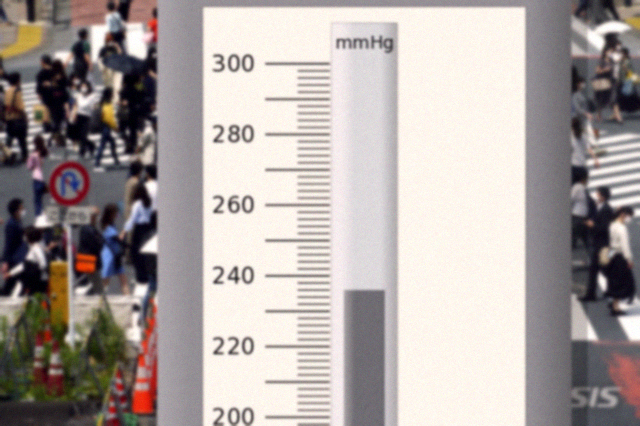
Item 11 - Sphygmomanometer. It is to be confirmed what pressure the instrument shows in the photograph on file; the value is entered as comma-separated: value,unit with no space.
236,mmHg
